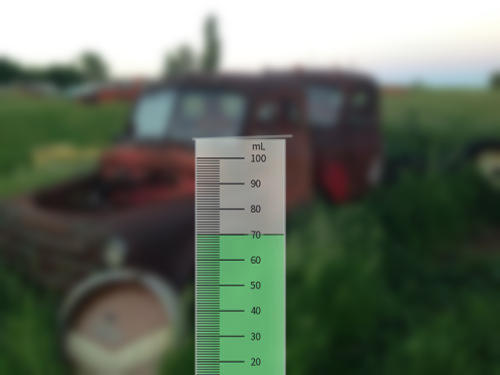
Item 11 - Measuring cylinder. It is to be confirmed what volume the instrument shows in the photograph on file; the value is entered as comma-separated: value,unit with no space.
70,mL
